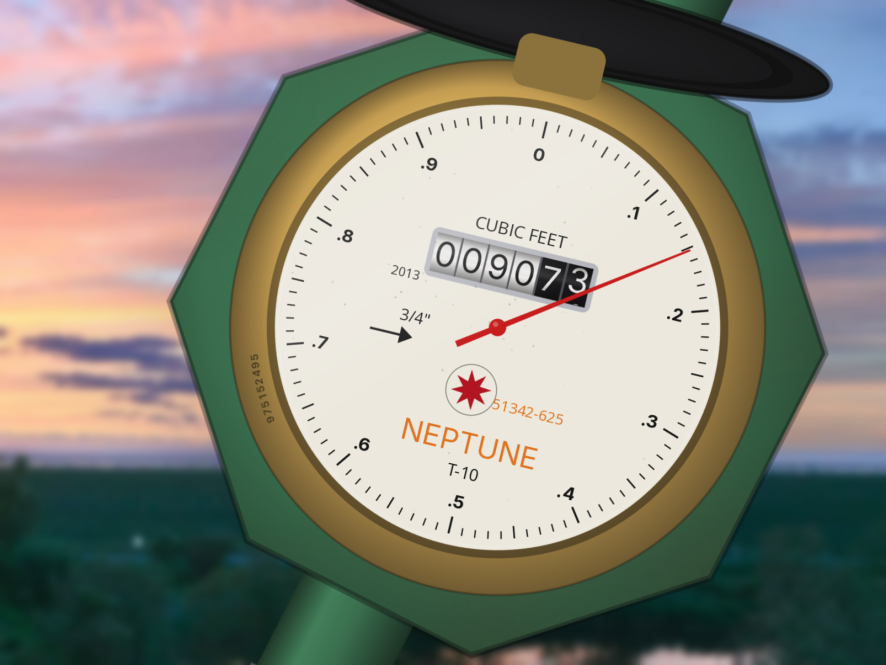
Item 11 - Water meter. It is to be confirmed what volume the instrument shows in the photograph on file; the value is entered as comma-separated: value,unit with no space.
9073.15,ft³
